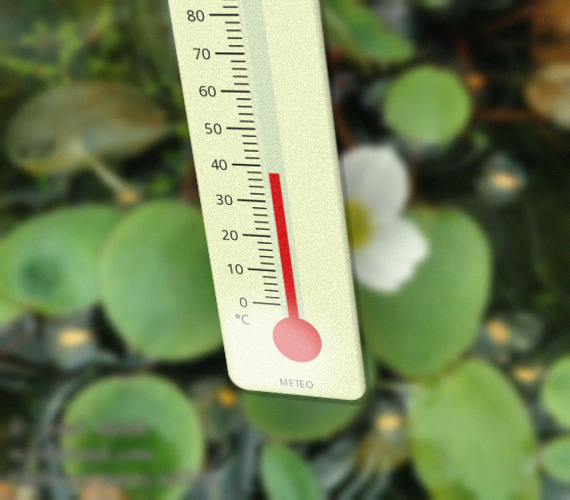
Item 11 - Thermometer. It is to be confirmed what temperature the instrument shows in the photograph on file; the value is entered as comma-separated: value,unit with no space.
38,°C
